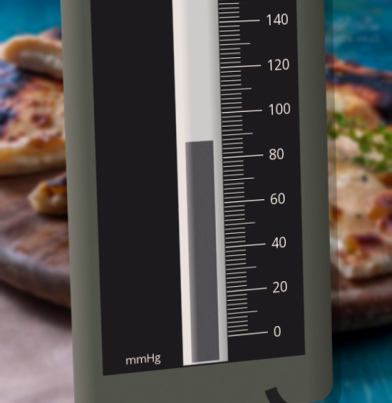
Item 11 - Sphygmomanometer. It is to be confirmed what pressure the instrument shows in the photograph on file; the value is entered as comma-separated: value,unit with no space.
88,mmHg
